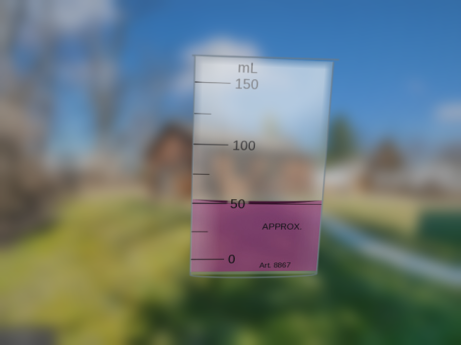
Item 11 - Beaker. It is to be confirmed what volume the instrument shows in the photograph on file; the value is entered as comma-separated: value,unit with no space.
50,mL
